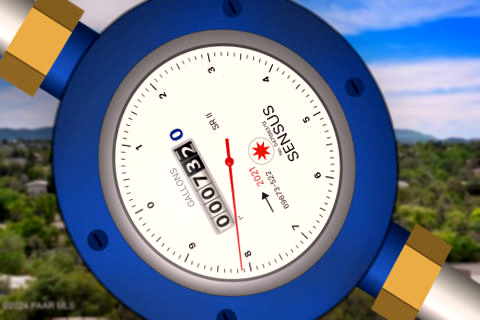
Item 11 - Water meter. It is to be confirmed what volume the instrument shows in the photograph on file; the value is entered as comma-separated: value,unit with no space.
7318.1,gal
